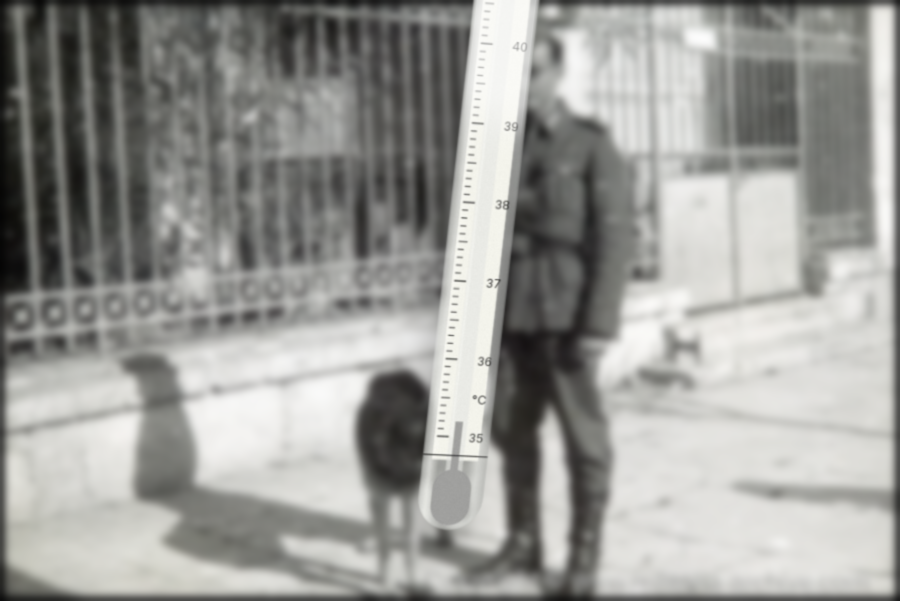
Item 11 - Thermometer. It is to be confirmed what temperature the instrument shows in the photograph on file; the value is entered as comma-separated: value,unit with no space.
35.2,°C
